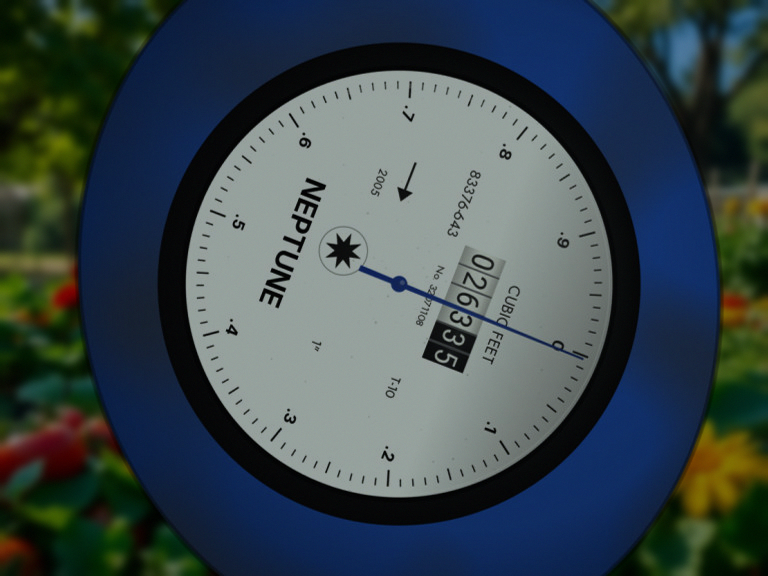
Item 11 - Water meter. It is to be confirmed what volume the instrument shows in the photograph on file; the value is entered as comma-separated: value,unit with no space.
26335.00,ft³
